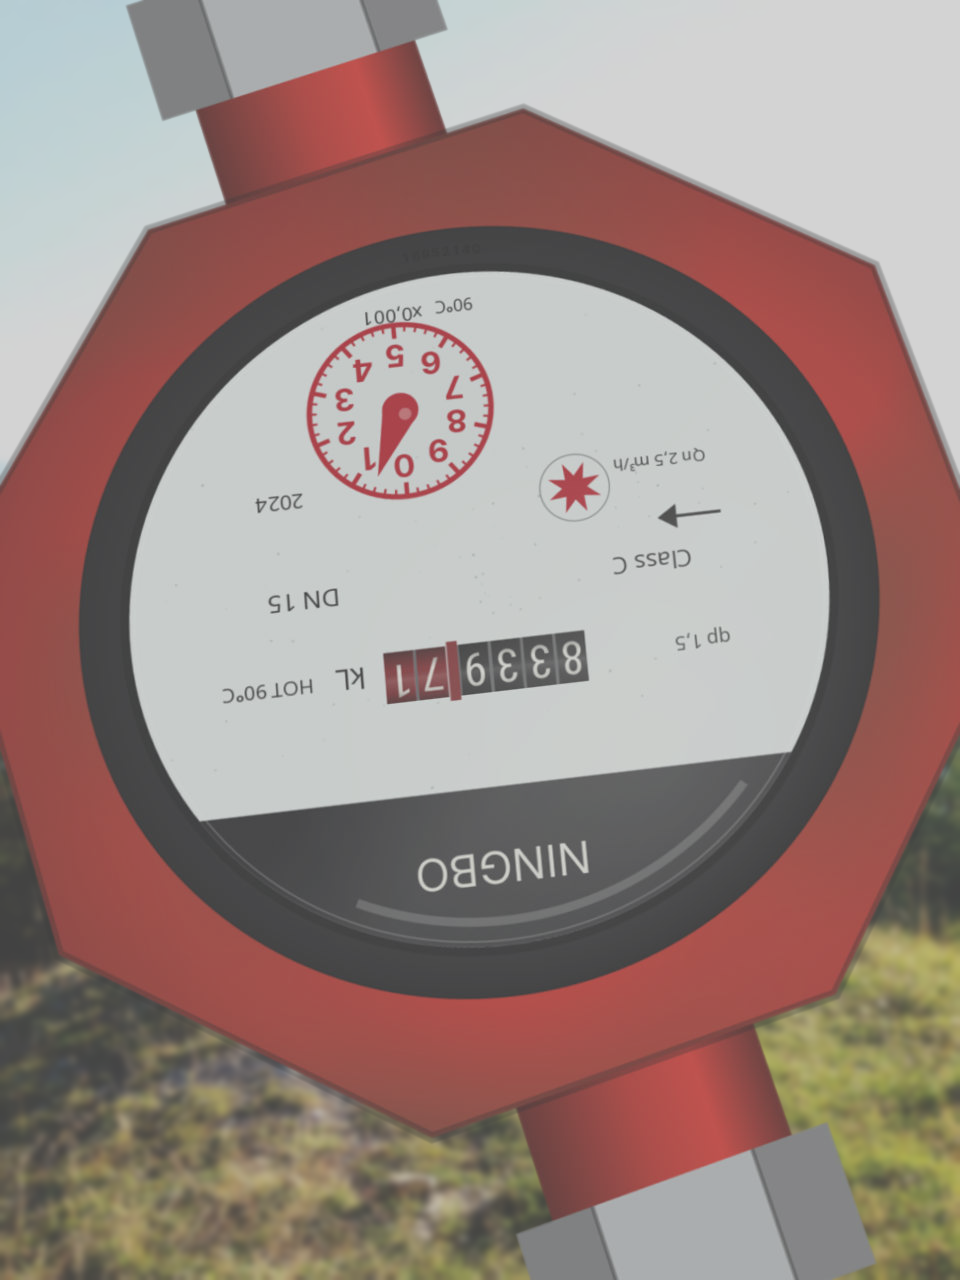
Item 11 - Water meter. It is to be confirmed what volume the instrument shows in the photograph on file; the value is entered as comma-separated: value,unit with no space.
8339.710,kL
